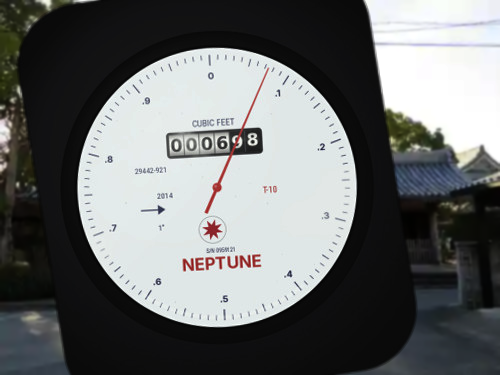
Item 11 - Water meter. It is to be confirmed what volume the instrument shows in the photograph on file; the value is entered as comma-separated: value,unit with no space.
698.07,ft³
